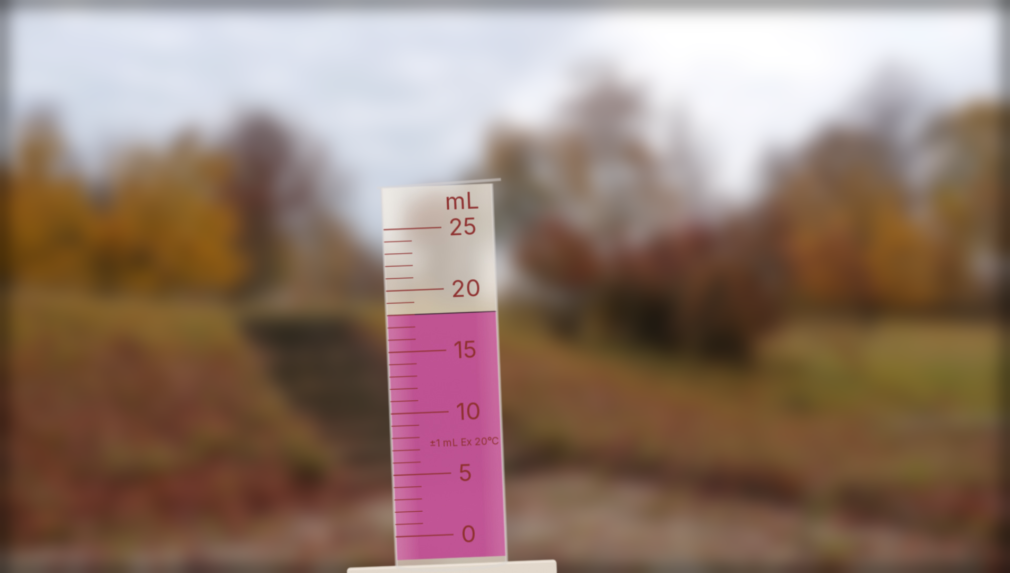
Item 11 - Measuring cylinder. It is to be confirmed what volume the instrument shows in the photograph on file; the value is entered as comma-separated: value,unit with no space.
18,mL
